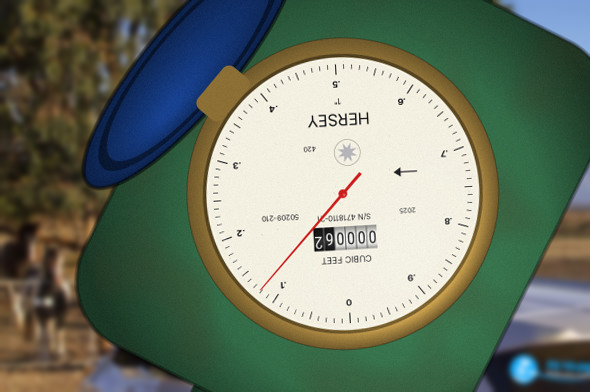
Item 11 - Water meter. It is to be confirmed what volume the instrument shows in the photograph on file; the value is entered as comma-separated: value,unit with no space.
62.12,ft³
